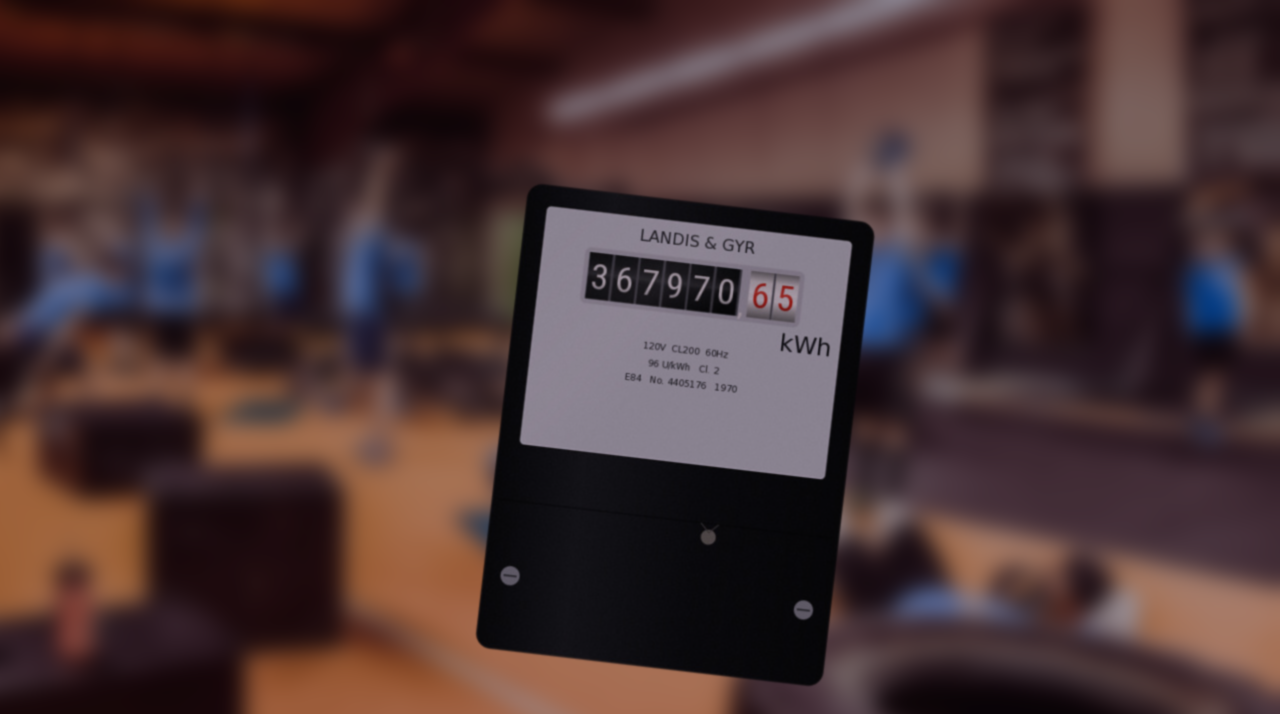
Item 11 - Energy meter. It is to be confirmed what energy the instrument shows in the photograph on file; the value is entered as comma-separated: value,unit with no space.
367970.65,kWh
